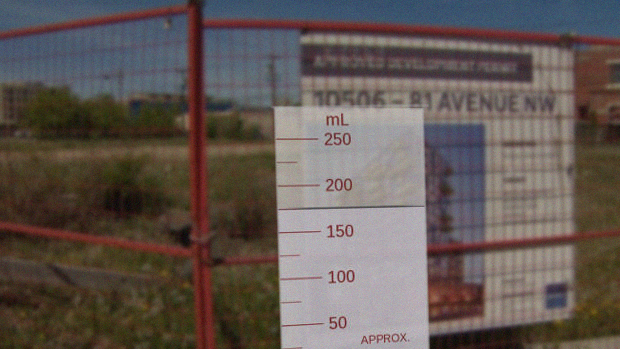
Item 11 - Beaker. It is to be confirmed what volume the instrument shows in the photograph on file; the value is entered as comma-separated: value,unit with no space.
175,mL
